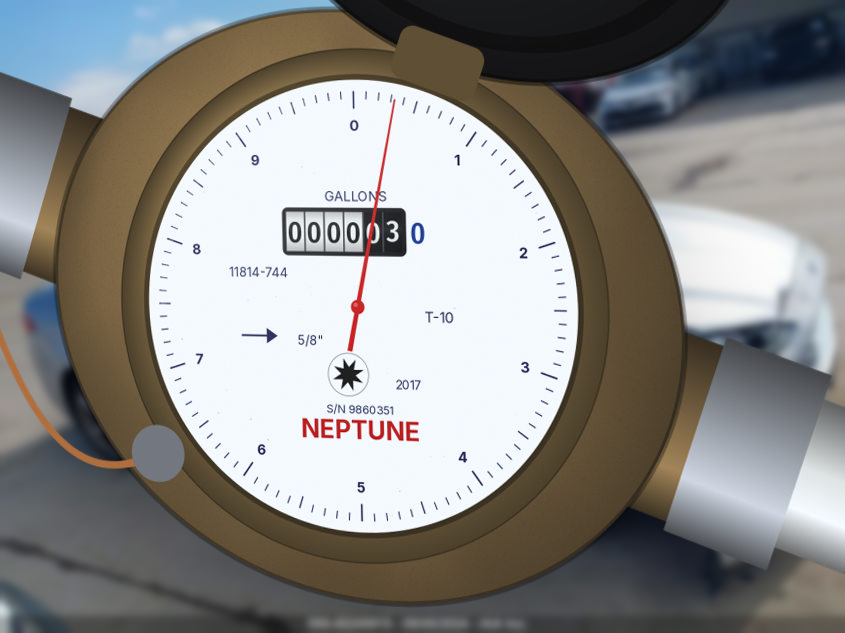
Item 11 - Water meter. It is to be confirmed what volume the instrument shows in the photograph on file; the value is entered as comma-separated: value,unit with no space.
30.3,gal
